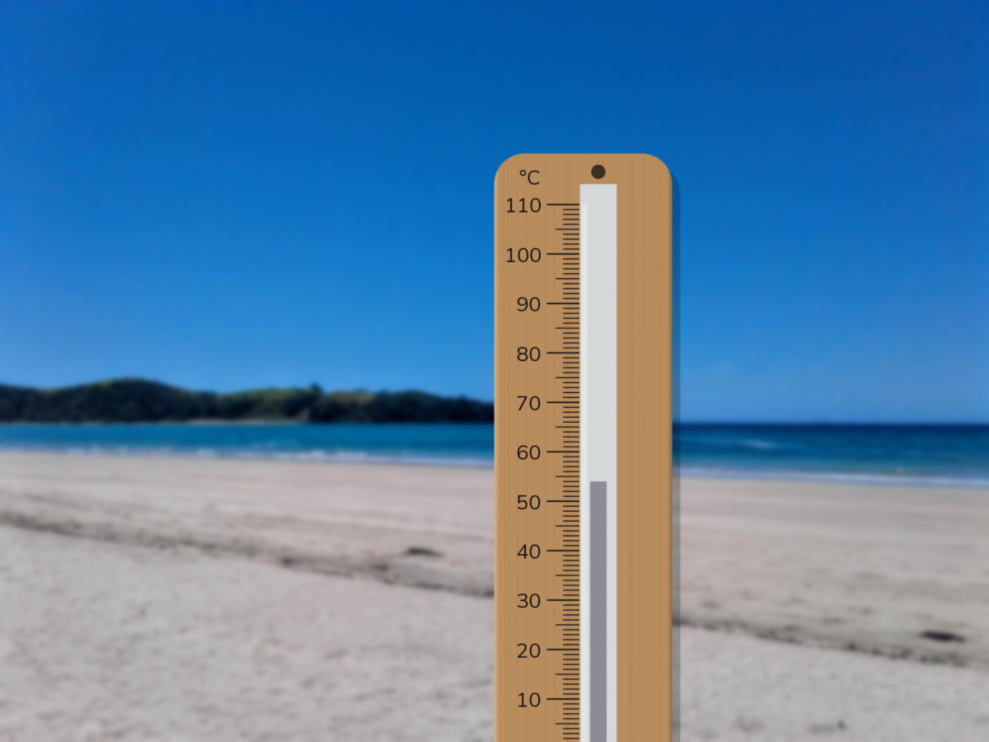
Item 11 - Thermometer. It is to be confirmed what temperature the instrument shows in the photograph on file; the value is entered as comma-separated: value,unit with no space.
54,°C
